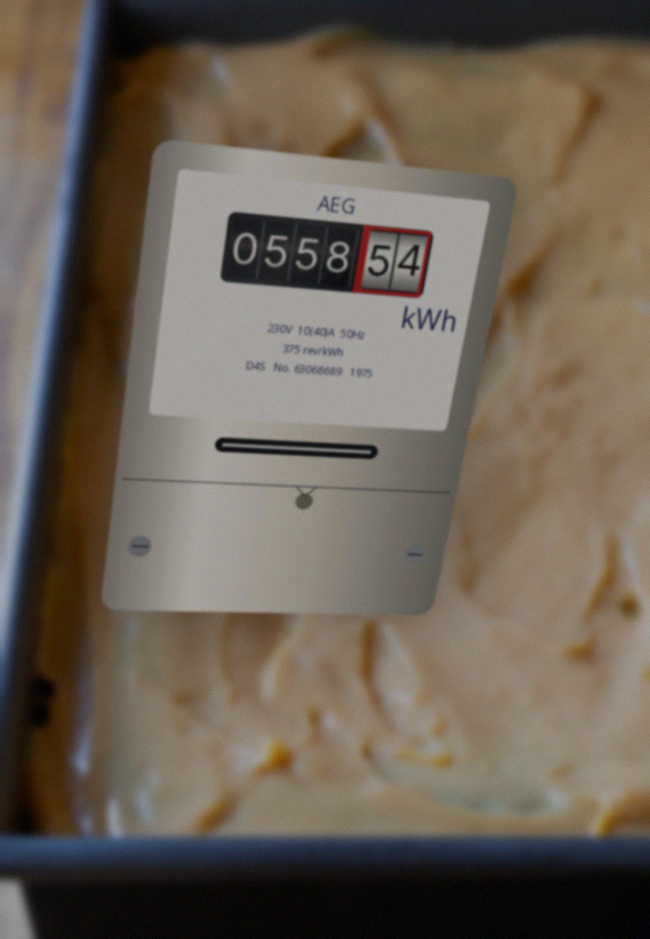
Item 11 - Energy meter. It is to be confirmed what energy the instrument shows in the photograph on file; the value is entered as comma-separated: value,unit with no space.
558.54,kWh
